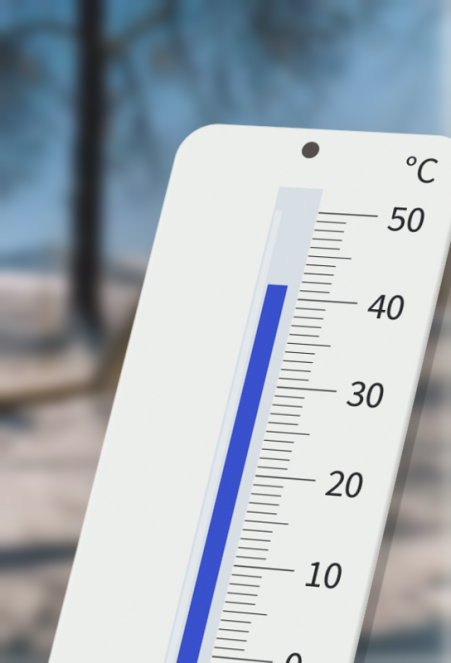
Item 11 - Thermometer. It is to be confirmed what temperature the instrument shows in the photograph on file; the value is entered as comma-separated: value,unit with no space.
41.5,°C
